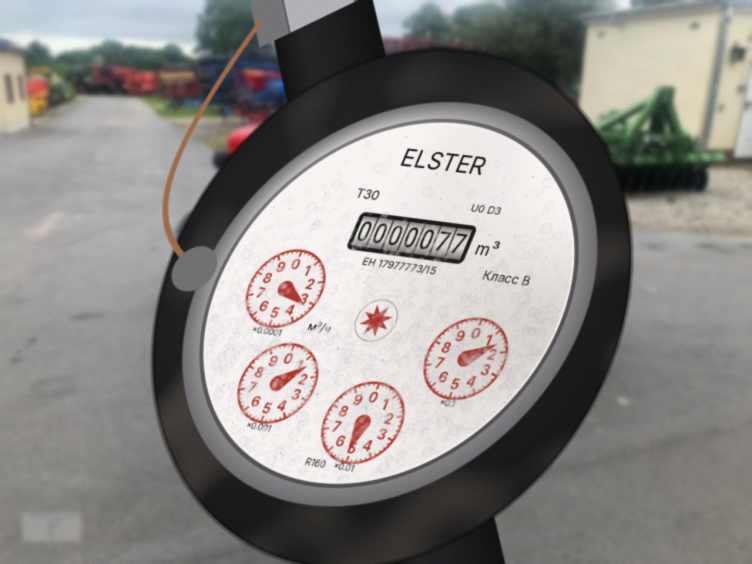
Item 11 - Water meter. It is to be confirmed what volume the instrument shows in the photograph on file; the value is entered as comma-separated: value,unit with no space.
77.1513,m³
